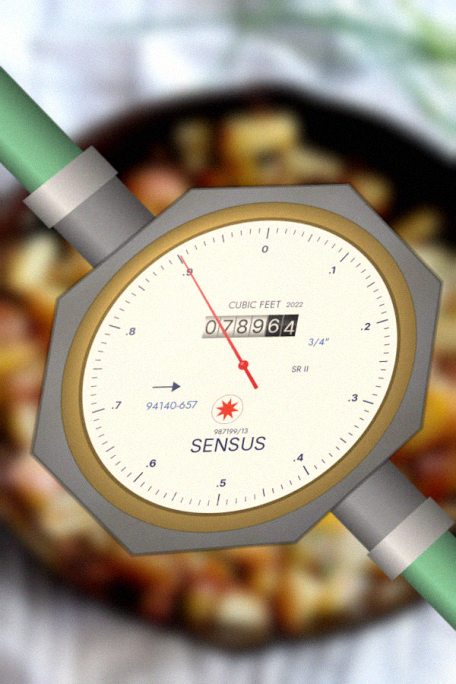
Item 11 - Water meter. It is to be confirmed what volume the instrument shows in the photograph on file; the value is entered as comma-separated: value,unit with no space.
78963.90,ft³
